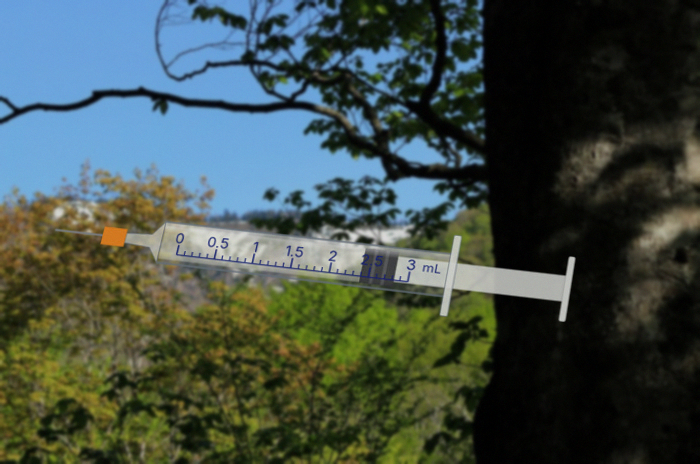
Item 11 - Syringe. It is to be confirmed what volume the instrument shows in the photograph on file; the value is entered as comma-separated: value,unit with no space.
2.4,mL
